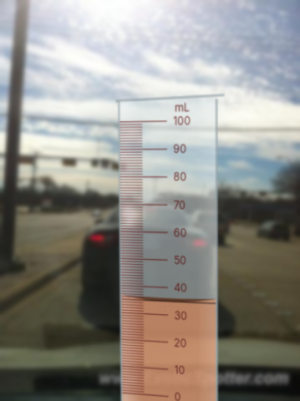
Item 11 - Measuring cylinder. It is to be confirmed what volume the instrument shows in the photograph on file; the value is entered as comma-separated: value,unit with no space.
35,mL
